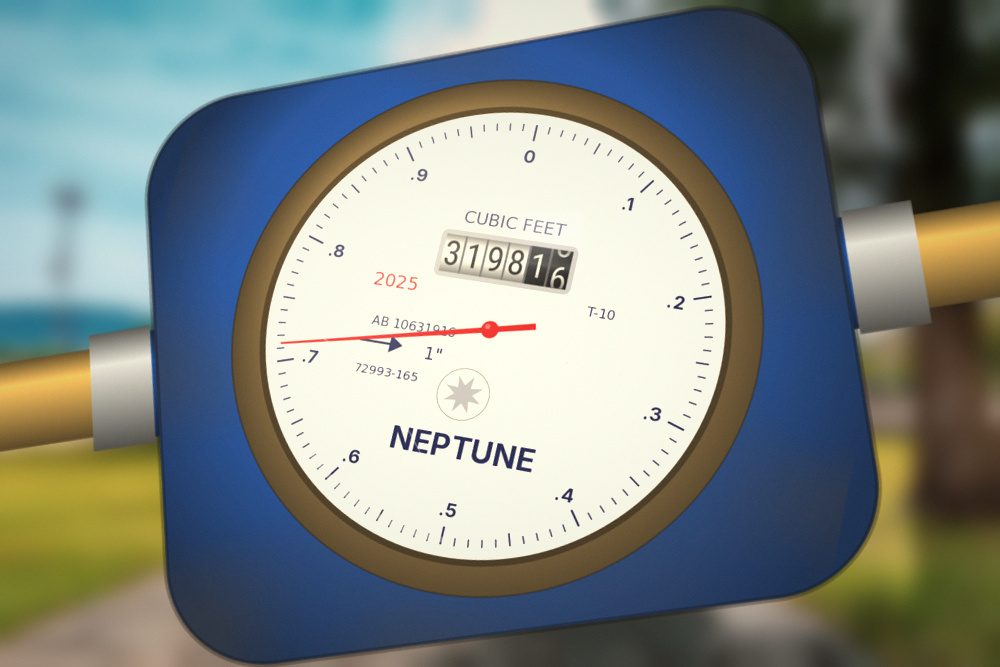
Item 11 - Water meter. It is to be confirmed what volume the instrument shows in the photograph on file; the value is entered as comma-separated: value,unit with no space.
319815.71,ft³
